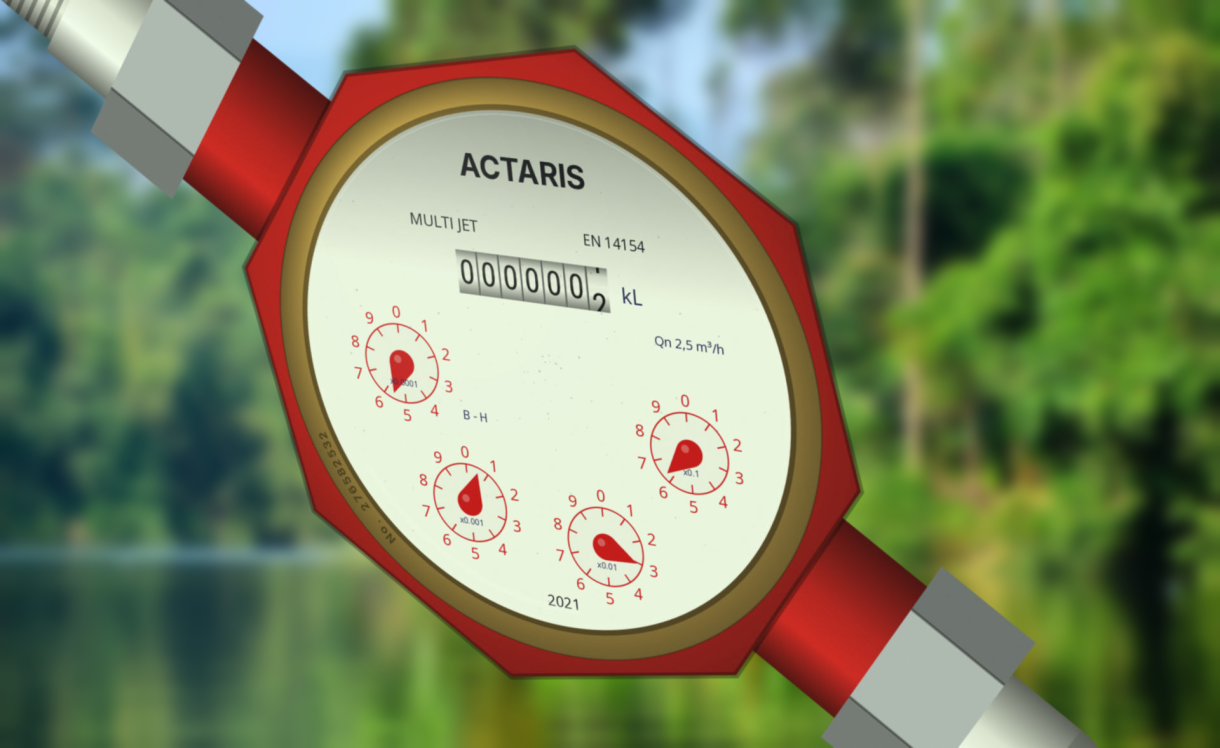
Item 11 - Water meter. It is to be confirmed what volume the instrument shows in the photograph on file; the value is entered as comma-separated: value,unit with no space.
1.6305,kL
